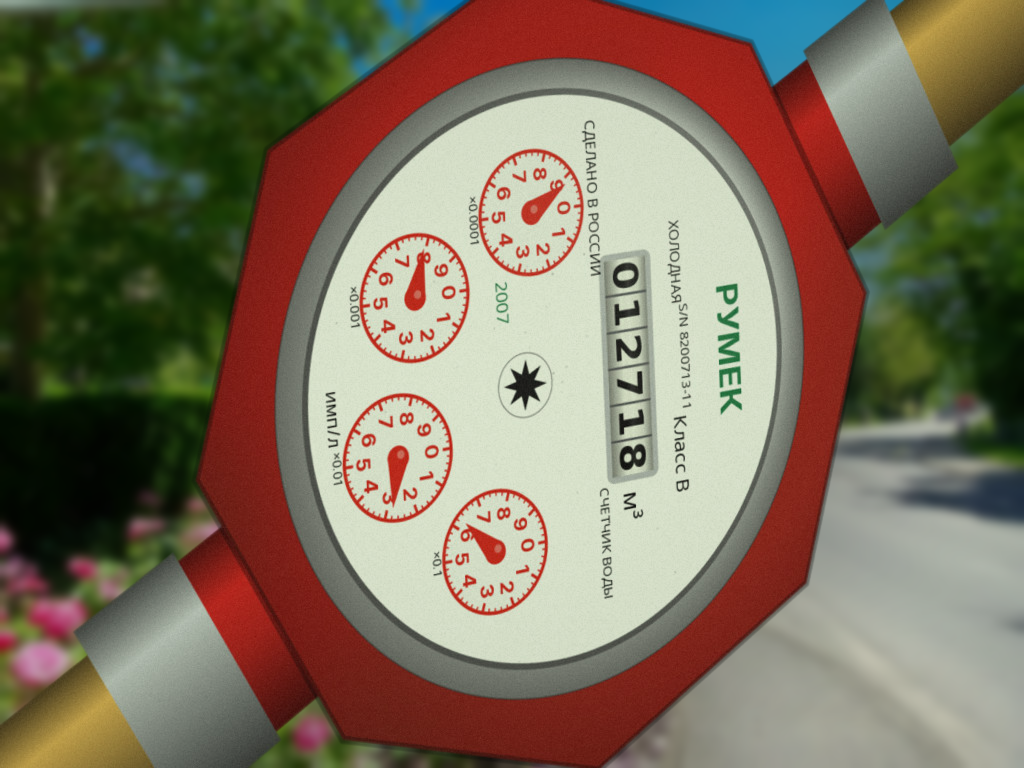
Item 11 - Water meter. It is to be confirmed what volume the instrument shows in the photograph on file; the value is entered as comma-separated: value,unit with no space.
12718.6279,m³
